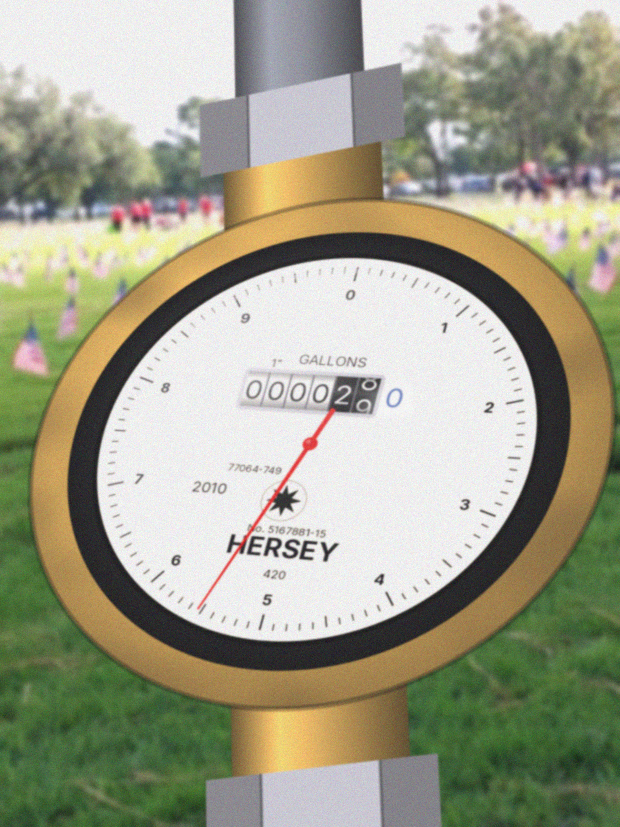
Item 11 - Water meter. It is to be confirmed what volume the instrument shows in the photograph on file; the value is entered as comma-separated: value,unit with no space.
285.5,gal
